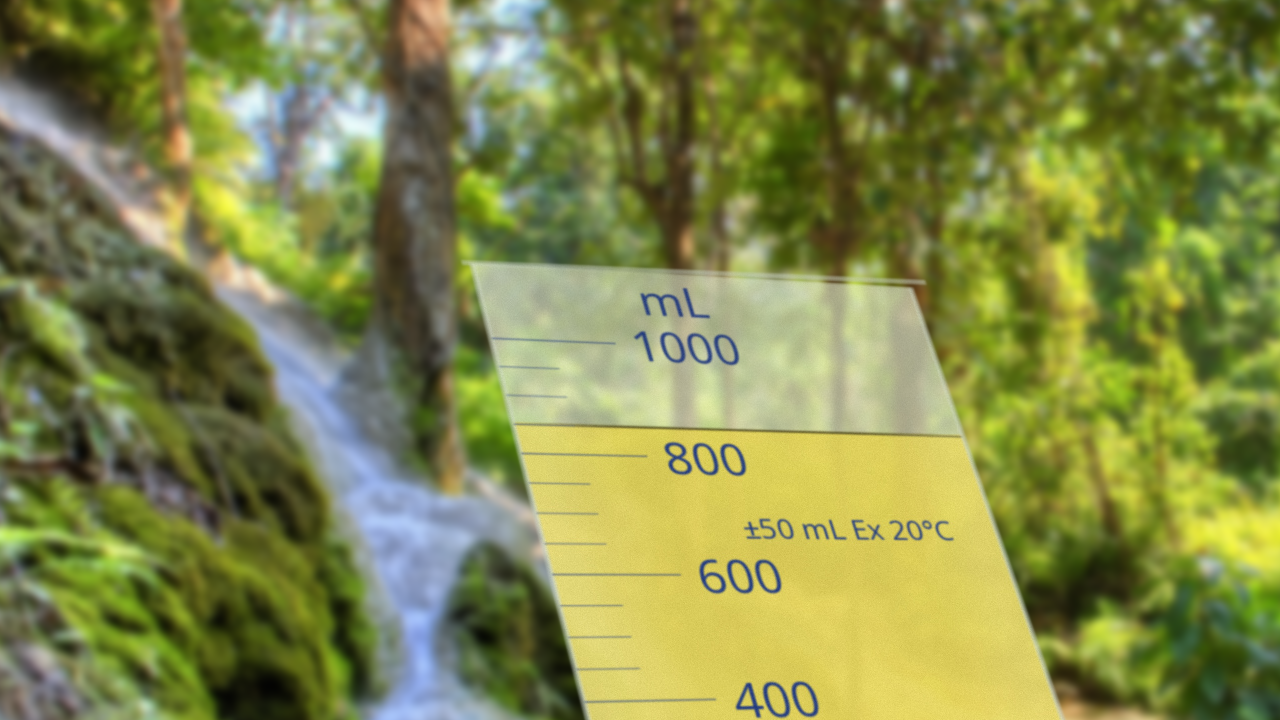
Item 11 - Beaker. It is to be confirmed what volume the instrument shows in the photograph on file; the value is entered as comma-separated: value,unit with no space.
850,mL
